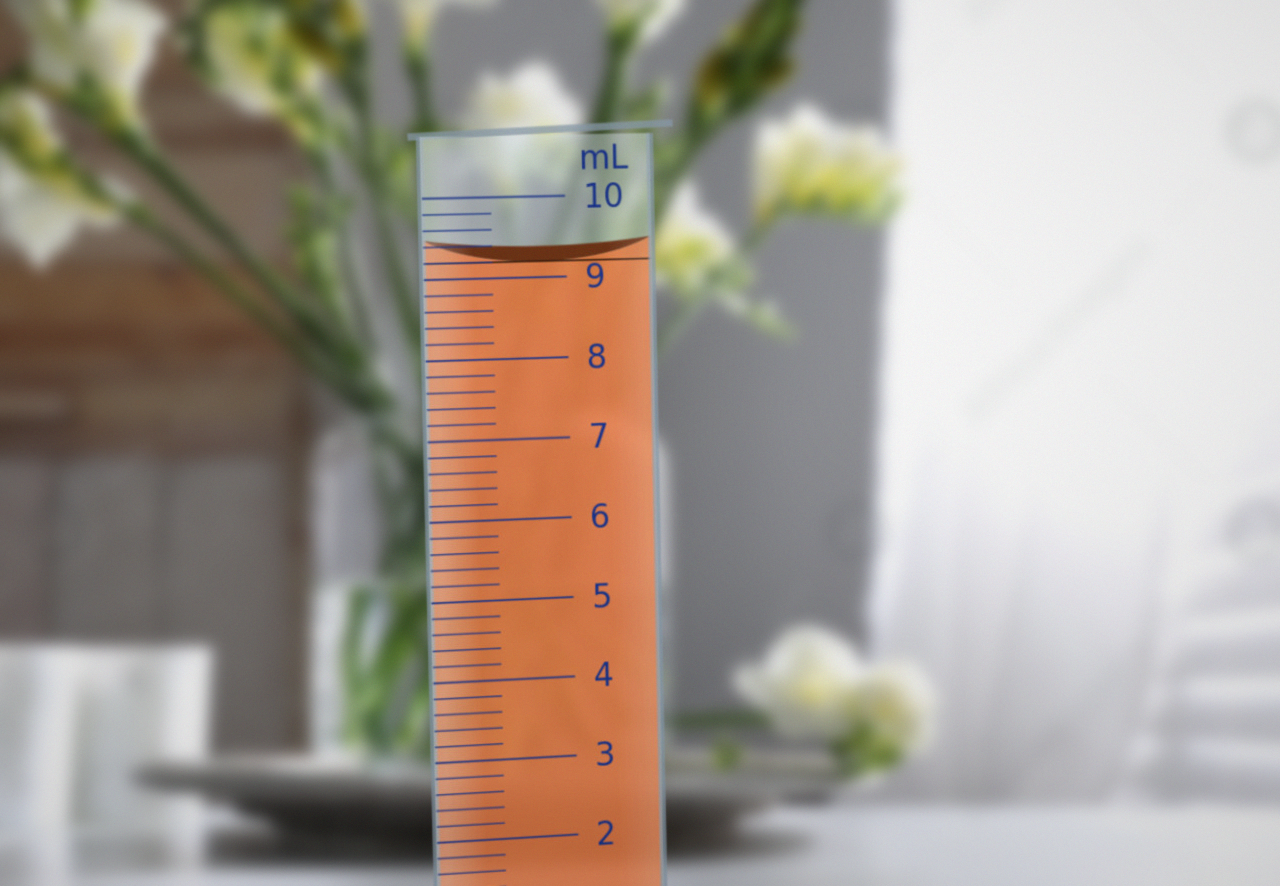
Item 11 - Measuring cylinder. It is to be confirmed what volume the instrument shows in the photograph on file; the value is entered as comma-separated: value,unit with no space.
9.2,mL
